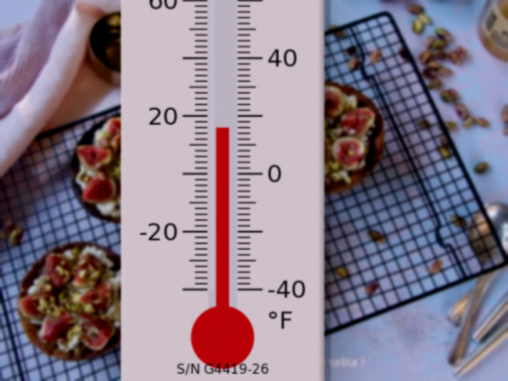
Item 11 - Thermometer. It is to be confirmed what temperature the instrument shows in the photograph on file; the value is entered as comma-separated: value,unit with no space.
16,°F
